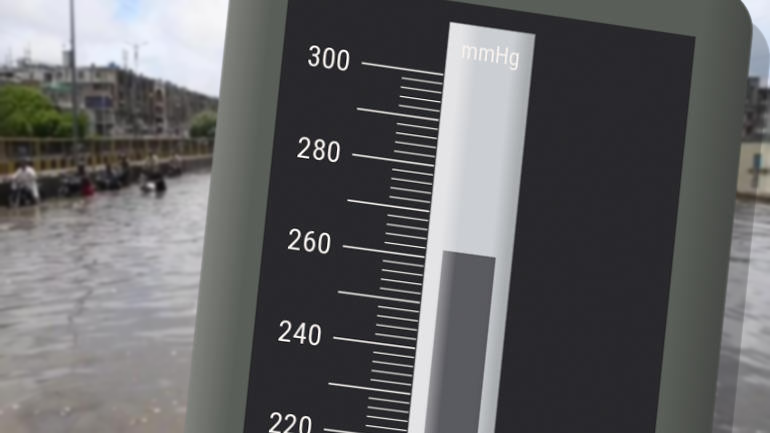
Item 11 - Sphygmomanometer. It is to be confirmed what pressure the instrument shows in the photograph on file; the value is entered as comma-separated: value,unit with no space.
262,mmHg
